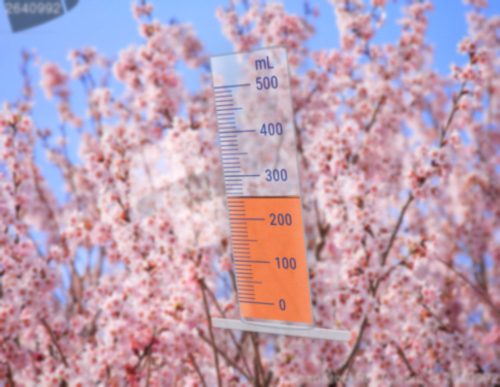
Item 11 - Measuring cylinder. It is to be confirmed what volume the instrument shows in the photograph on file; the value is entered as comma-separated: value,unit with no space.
250,mL
